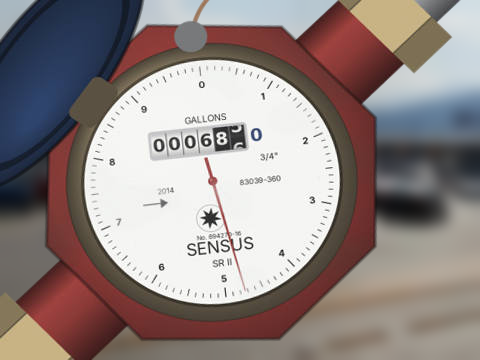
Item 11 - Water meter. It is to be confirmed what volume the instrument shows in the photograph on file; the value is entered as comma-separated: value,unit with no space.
6854.7,gal
